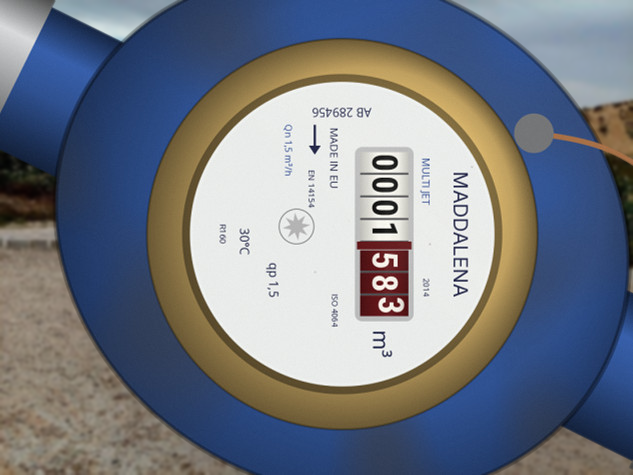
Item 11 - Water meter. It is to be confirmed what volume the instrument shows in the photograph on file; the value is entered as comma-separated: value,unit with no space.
1.583,m³
